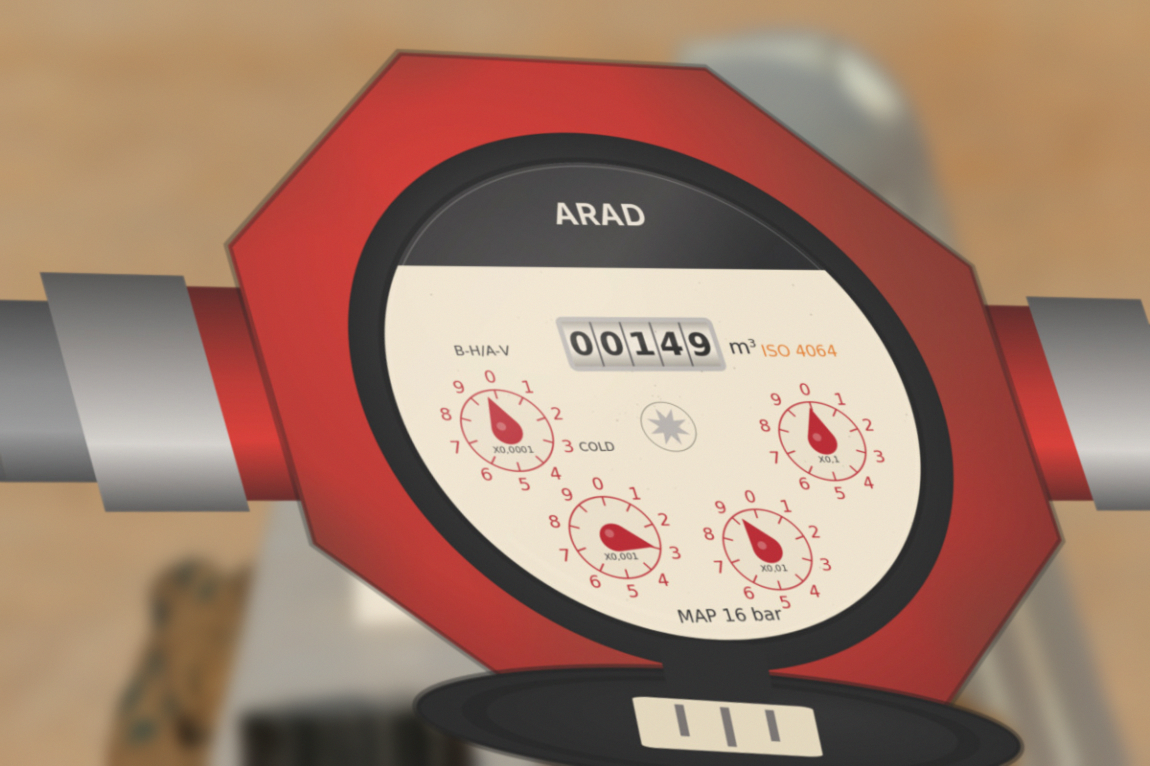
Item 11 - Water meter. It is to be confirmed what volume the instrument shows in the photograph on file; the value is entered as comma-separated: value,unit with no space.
148.9929,m³
